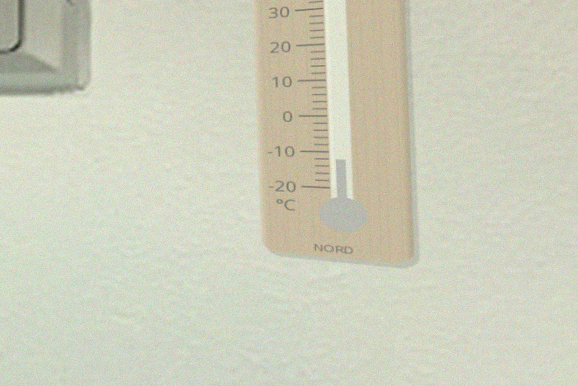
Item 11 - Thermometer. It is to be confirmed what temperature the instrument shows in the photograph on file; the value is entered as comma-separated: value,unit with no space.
-12,°C
